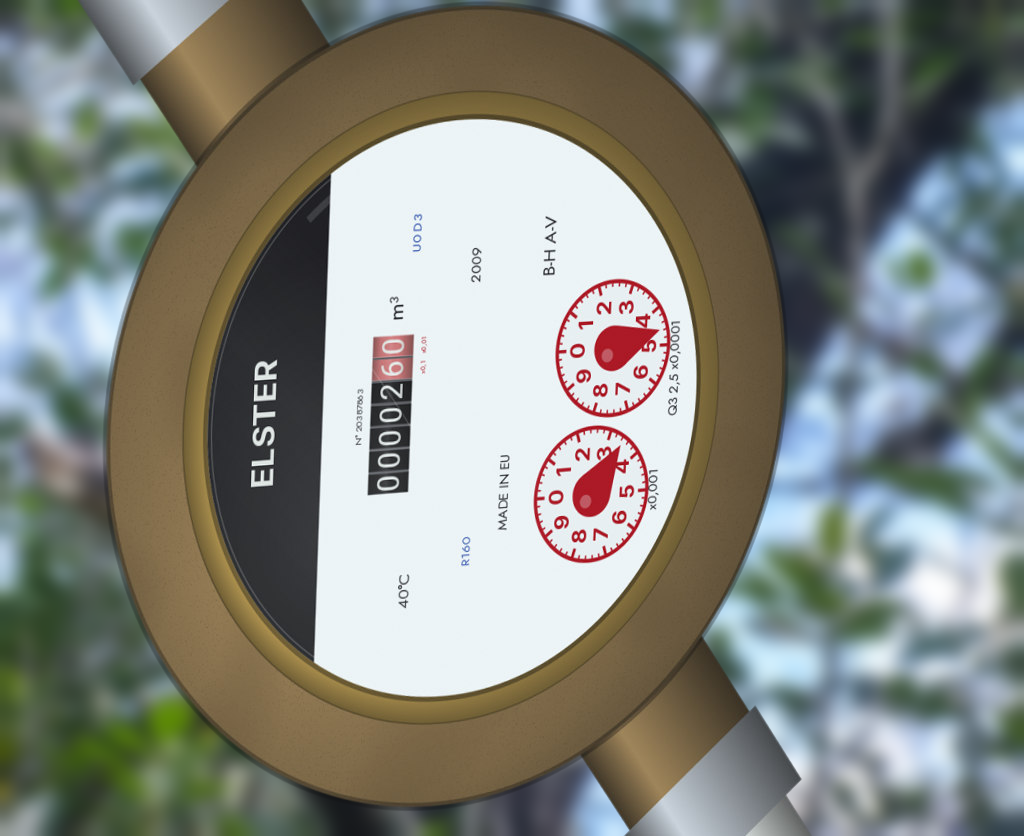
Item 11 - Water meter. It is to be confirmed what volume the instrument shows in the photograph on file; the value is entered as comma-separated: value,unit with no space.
2.6034,m³
